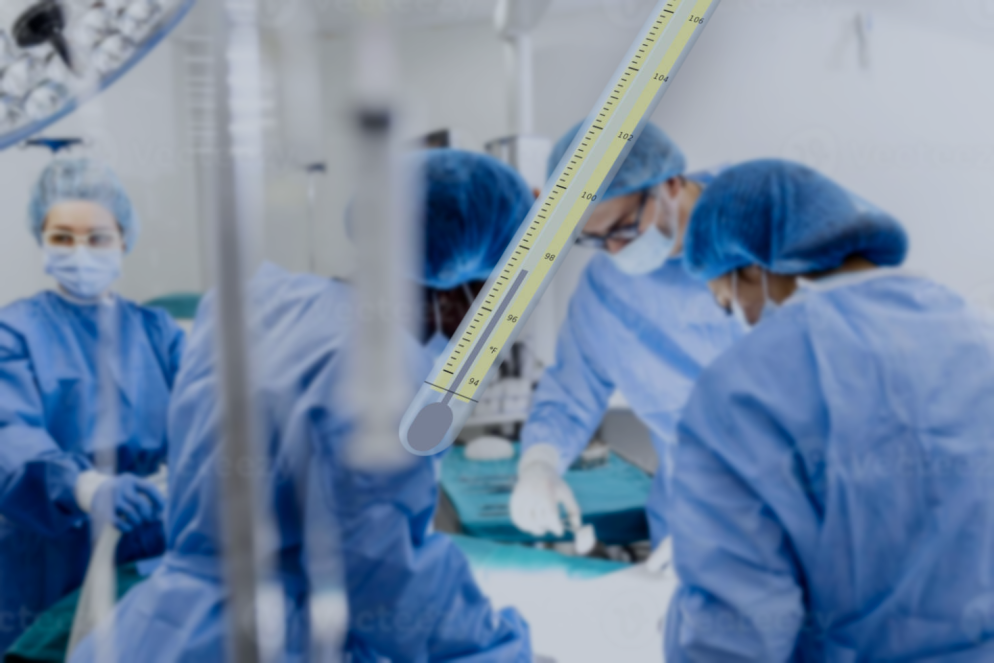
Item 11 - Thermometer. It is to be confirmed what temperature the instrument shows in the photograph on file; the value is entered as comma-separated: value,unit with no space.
97.4,°F
